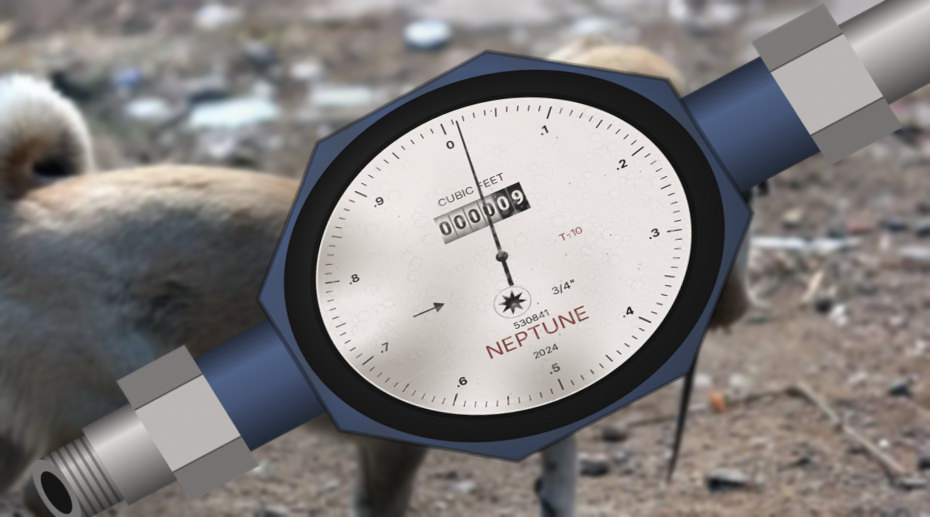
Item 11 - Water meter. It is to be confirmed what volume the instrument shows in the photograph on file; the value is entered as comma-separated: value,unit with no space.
9.01,ft³
